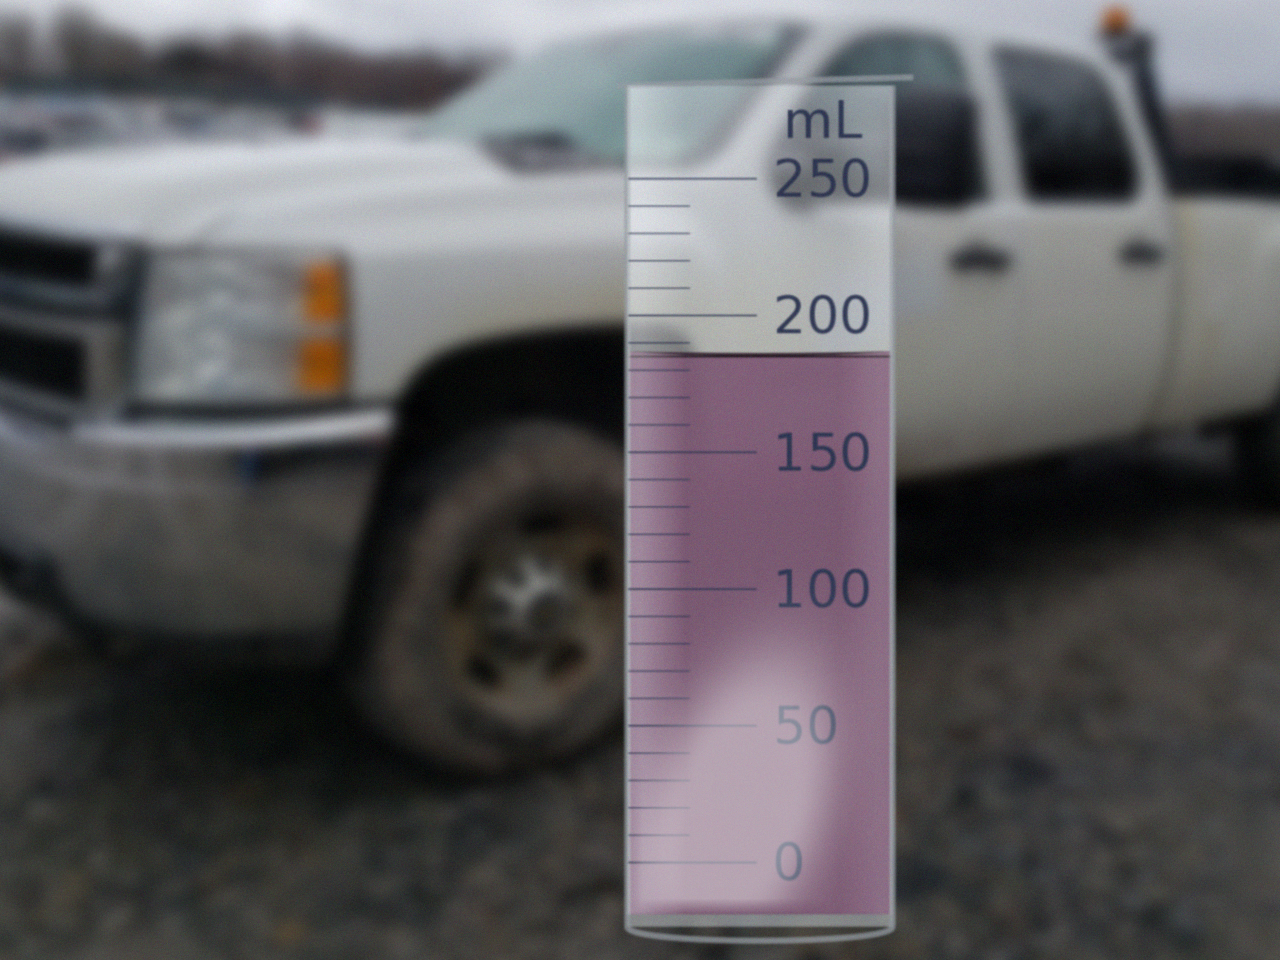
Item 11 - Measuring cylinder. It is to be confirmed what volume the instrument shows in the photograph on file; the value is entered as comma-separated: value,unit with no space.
185,mL
